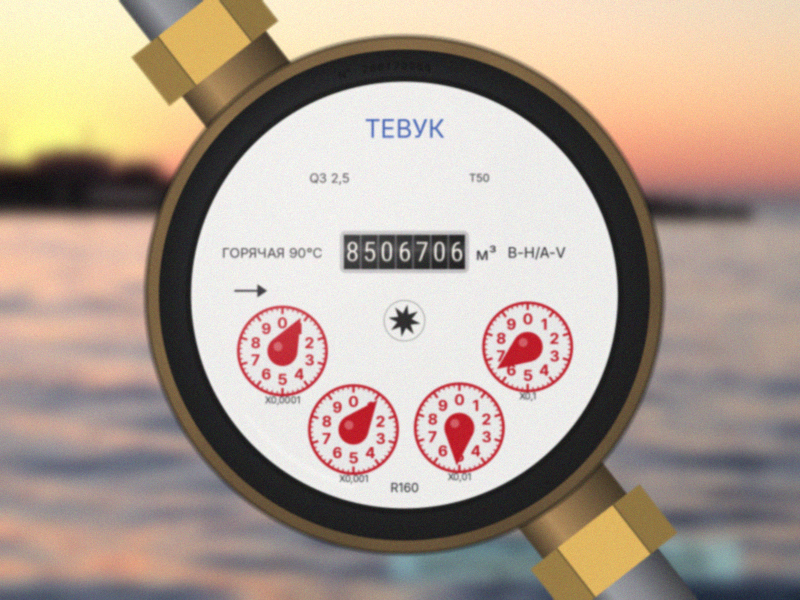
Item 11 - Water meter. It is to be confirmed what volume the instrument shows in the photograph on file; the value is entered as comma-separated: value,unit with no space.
8506706.6510,m³
